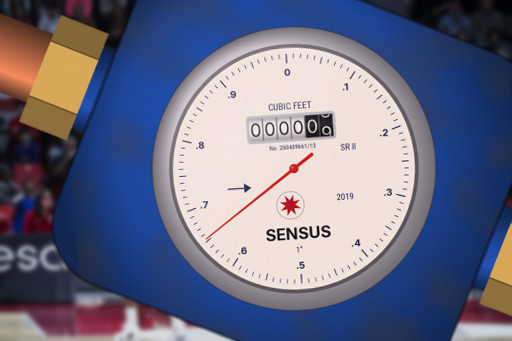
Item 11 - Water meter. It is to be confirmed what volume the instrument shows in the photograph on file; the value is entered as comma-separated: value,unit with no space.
8.65,ft³
